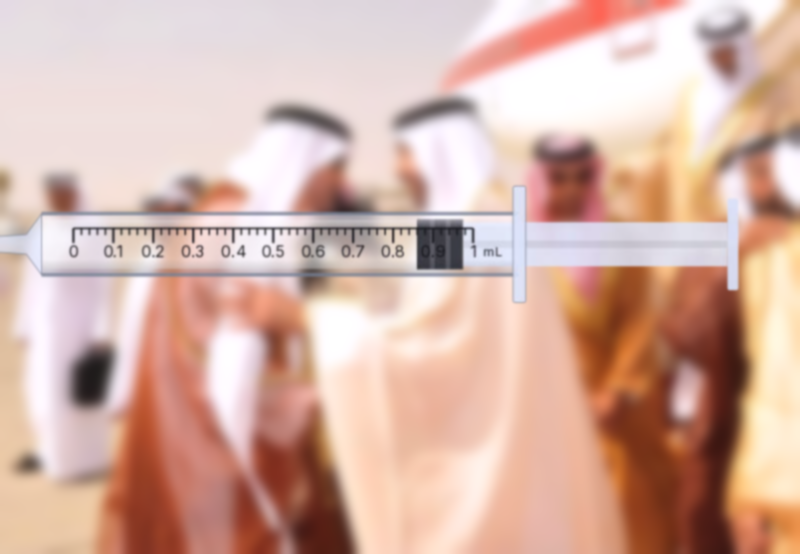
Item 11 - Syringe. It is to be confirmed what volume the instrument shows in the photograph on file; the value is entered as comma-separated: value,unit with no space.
0.86,mL
